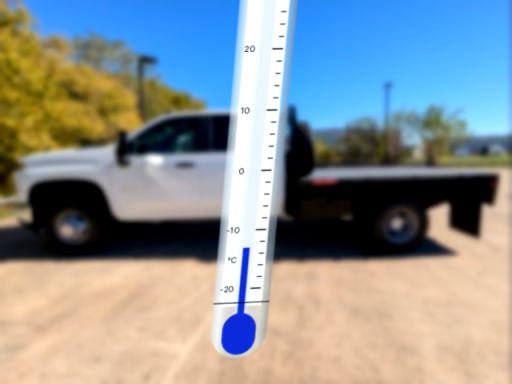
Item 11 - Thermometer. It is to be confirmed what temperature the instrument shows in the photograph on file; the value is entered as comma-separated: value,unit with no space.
-13,°C
